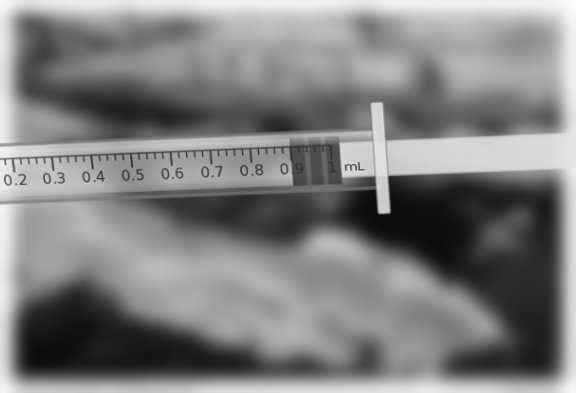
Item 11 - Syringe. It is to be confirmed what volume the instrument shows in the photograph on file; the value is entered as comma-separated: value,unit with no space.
0.9,mL
